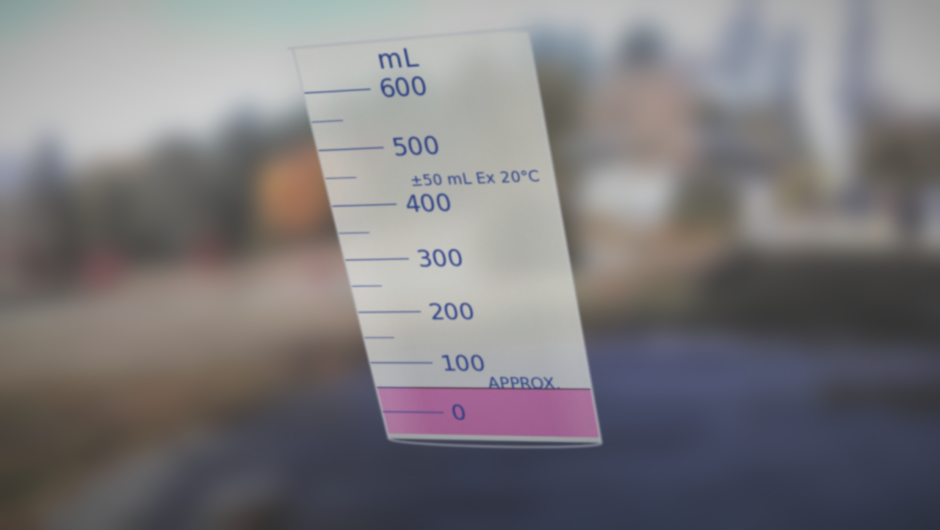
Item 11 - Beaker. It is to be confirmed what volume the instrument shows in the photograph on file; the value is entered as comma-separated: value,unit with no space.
50,mL
